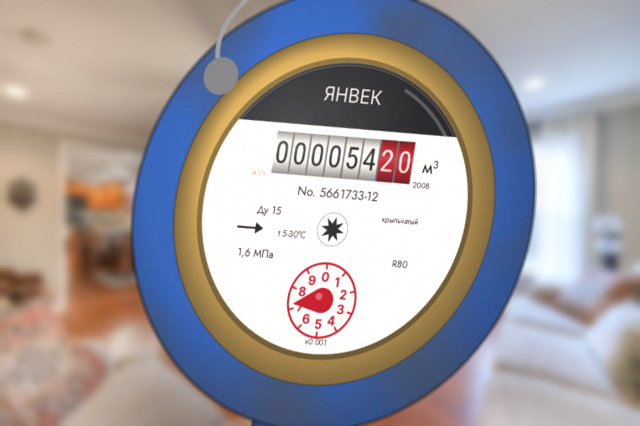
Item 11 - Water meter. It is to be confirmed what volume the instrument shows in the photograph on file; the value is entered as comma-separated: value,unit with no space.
54.207,m³
